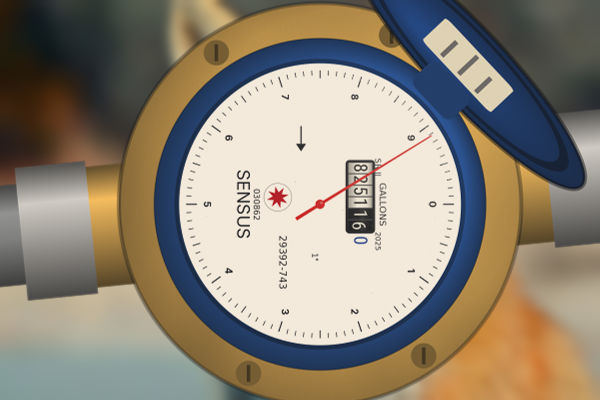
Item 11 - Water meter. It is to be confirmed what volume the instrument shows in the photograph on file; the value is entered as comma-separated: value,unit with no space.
8251159.1,gal
